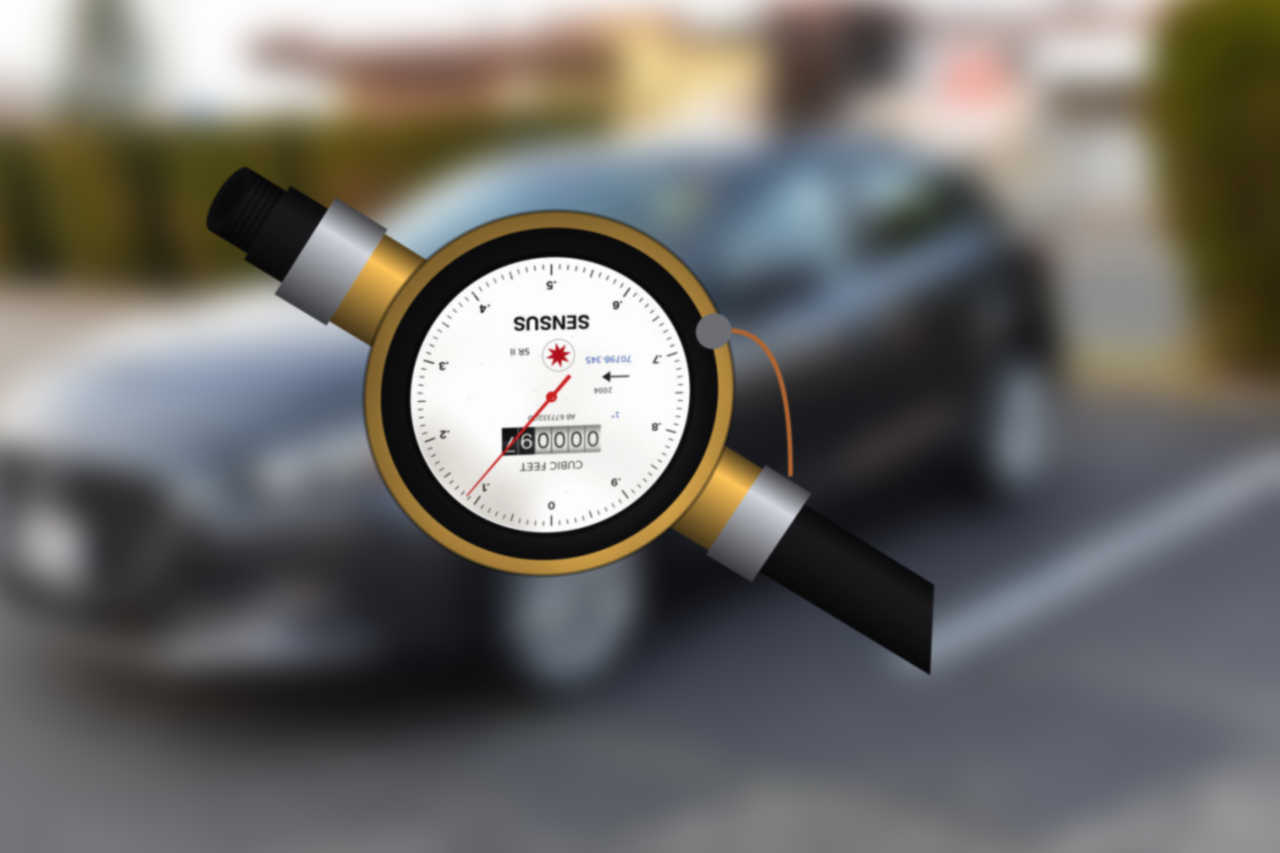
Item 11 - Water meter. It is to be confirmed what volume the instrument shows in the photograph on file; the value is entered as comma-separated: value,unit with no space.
97.11,ft³
